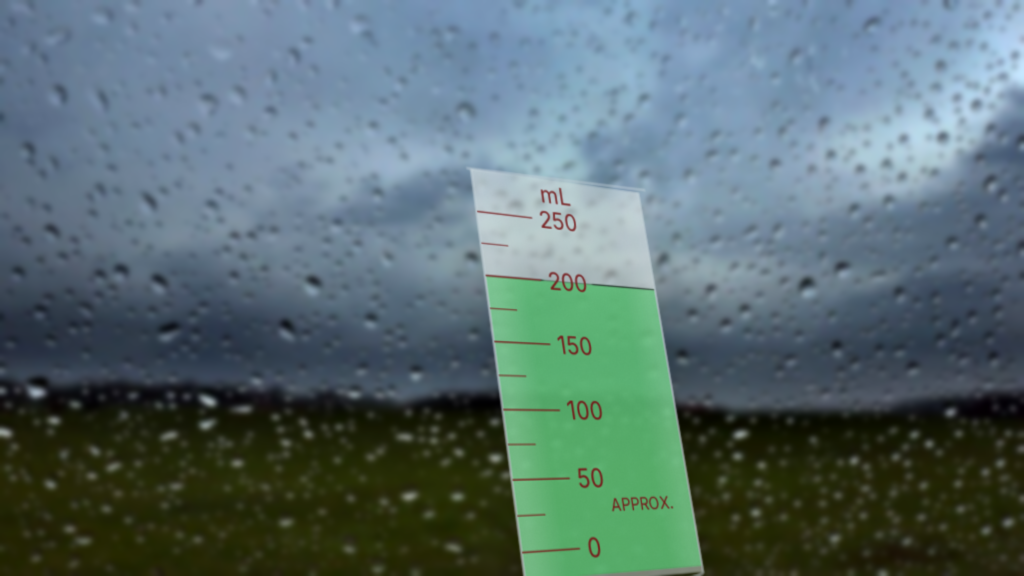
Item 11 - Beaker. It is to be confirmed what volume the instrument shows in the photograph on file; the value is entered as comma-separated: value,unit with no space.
200,mL
